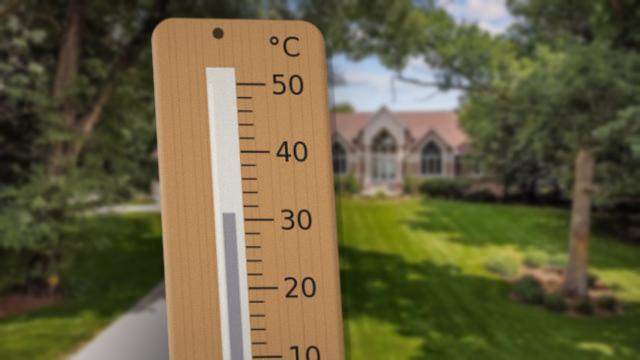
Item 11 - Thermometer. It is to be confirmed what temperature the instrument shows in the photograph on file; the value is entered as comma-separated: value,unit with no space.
31,°C
